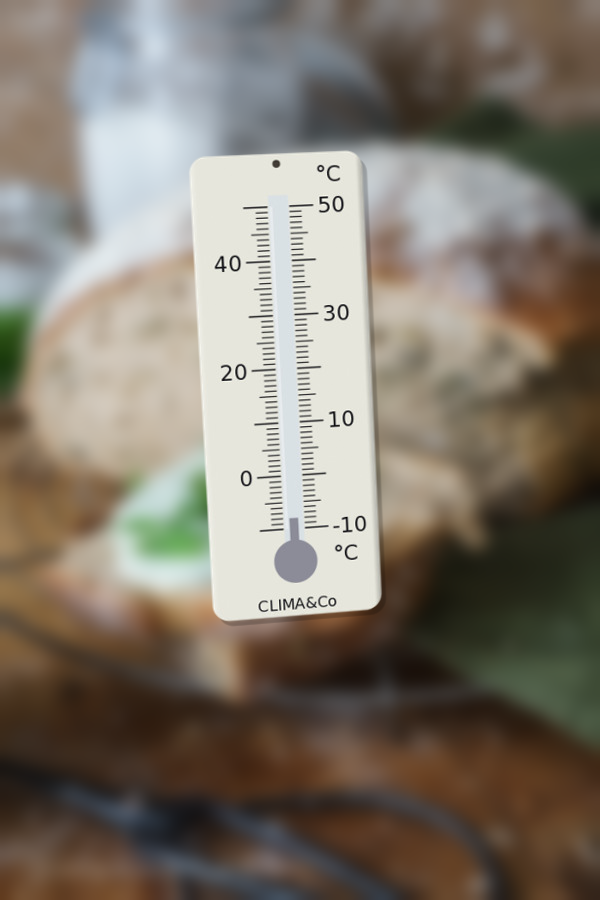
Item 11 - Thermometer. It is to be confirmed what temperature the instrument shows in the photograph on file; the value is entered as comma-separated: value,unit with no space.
-8,°C
